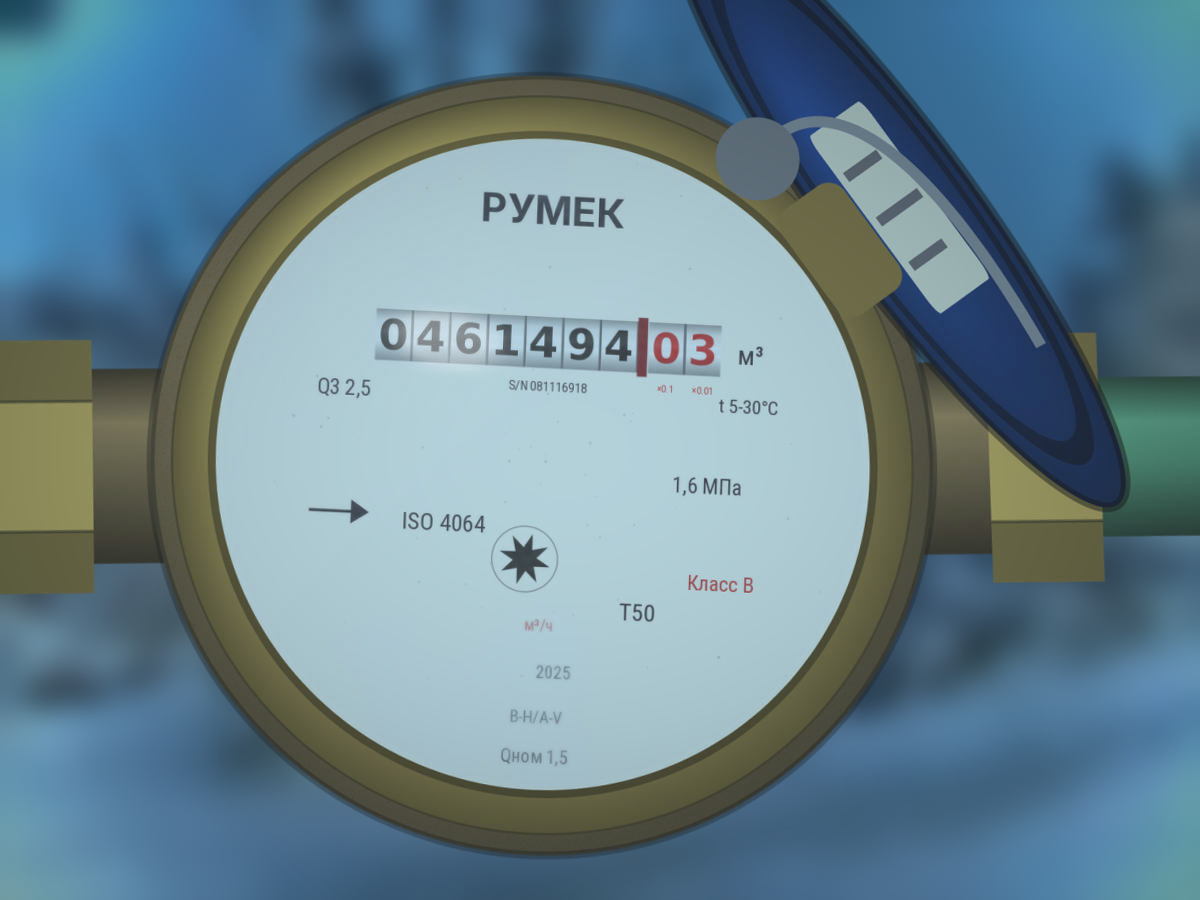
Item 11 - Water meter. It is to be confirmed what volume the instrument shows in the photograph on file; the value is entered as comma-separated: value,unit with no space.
461494.03,m³
